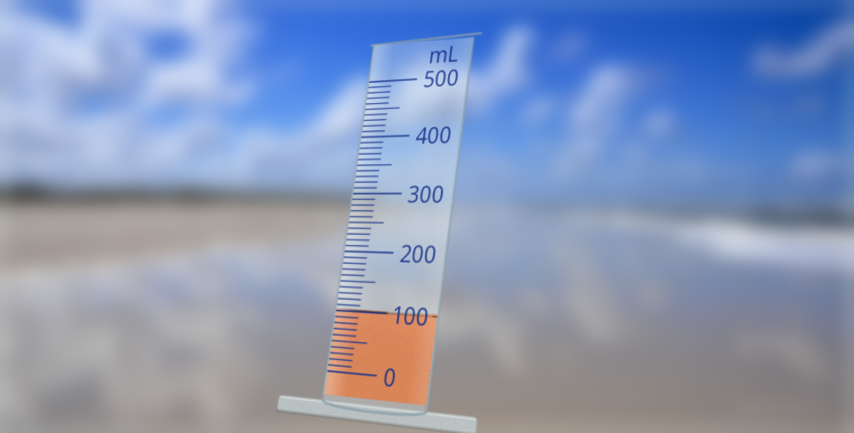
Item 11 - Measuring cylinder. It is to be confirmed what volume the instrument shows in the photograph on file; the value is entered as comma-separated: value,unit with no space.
100,mL
